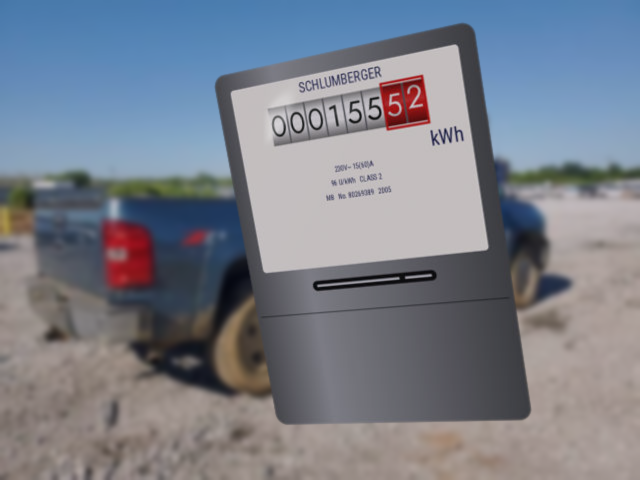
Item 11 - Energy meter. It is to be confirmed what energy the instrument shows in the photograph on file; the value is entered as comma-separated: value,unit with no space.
155.52,kWh
